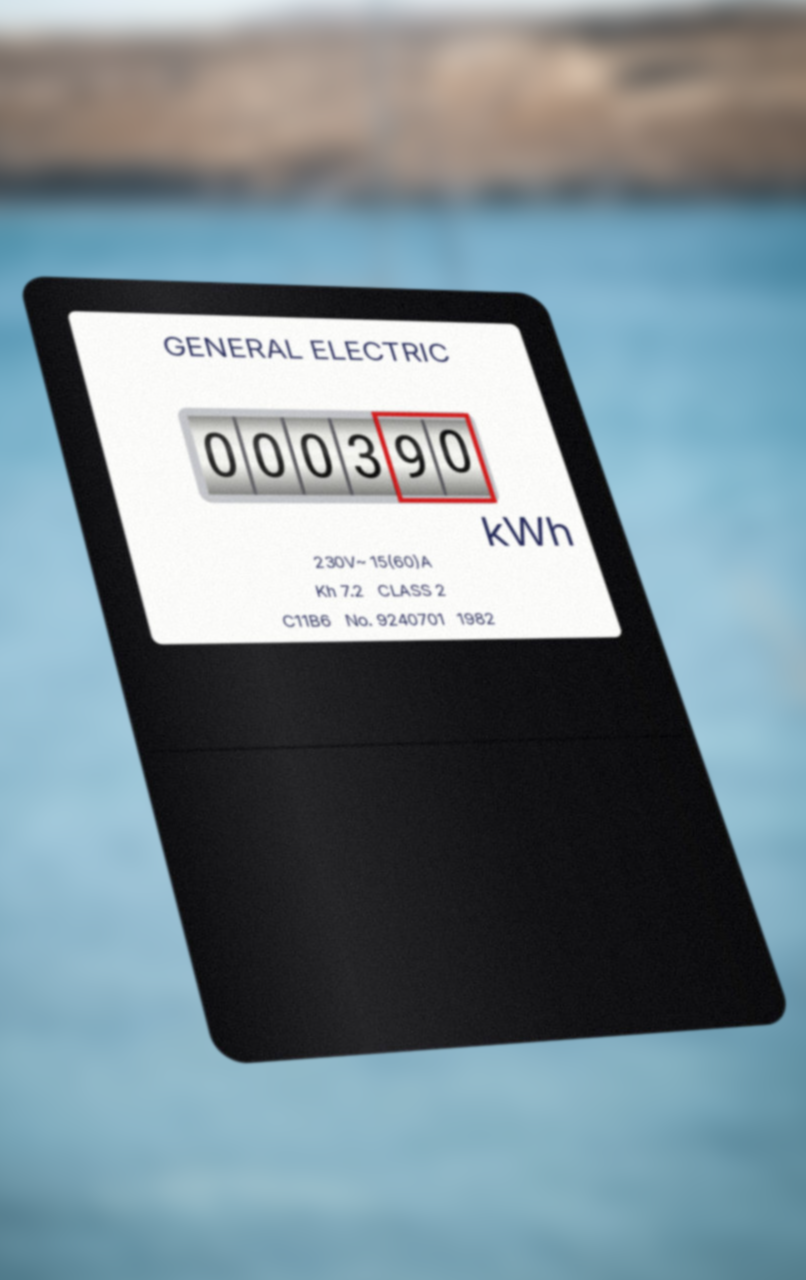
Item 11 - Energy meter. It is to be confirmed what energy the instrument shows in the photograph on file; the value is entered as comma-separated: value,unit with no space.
3.90,kWh
